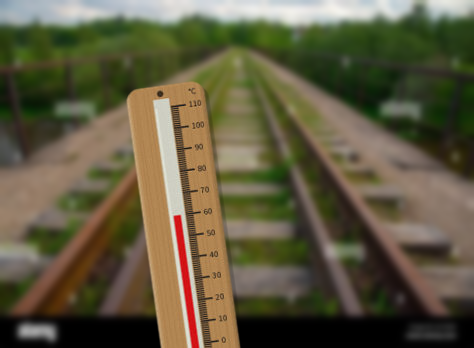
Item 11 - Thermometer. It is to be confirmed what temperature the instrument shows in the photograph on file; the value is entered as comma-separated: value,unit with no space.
60,°C
